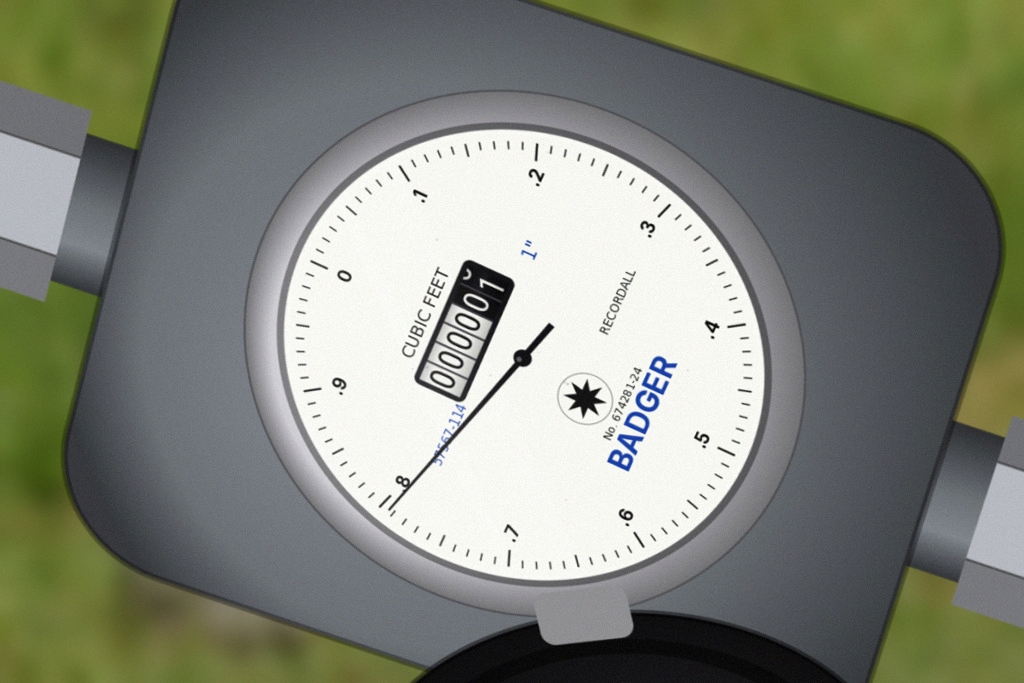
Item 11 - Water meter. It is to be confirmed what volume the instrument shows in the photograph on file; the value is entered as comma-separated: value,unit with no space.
0.79,ft³
